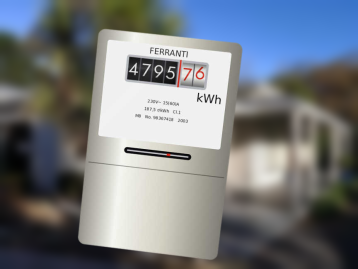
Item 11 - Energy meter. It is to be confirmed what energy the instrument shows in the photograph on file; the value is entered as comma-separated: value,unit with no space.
4795.76,kWh
